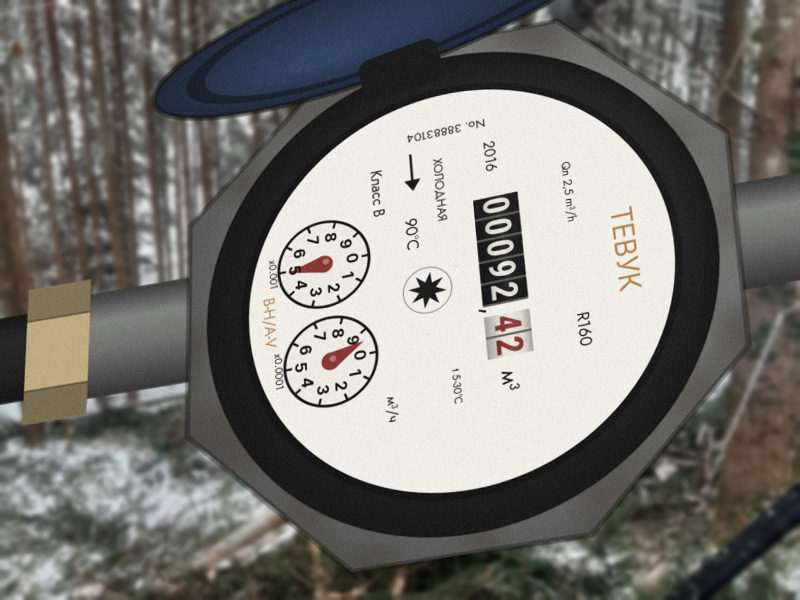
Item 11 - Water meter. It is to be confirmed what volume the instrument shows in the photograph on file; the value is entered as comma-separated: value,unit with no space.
92.4249,m³
